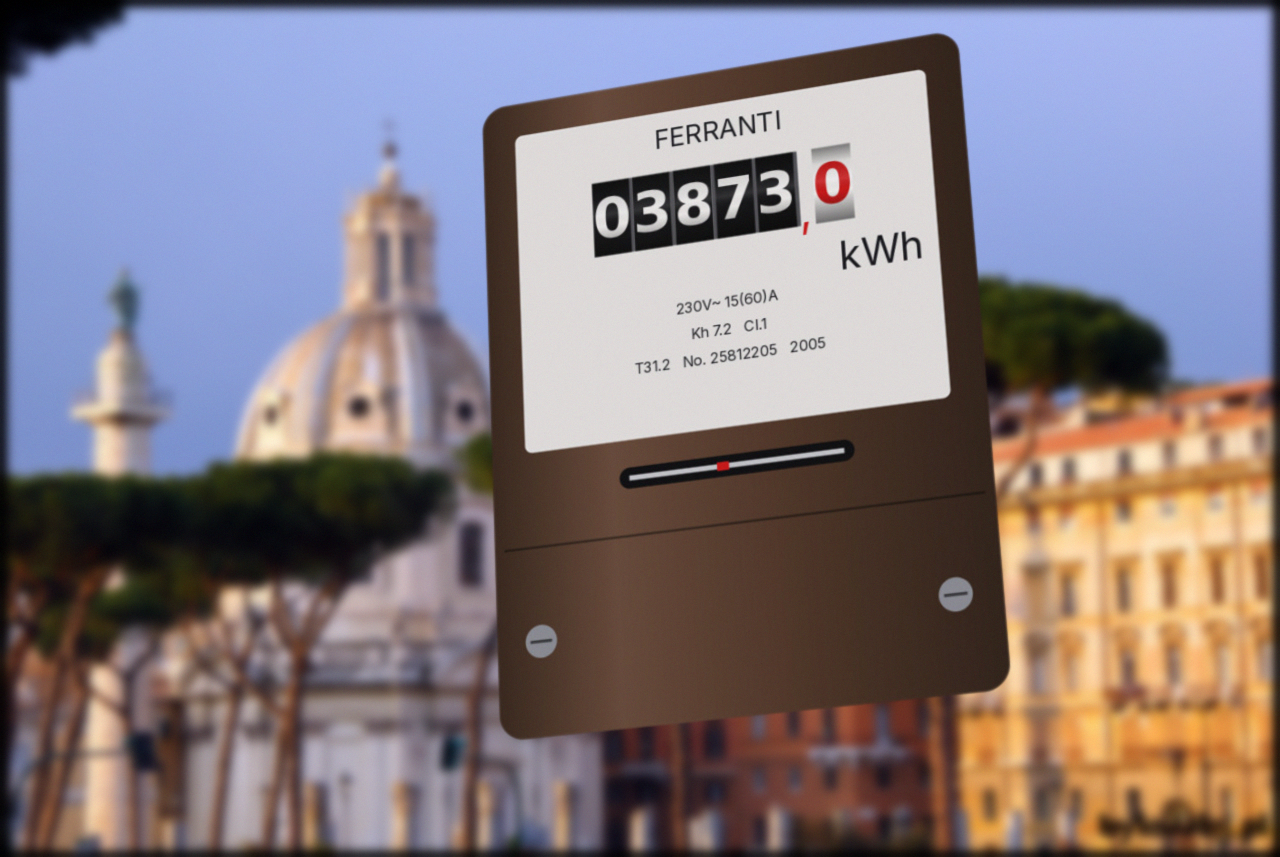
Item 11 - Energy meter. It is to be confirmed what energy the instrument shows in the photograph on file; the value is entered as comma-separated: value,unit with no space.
3873.0,kWh
